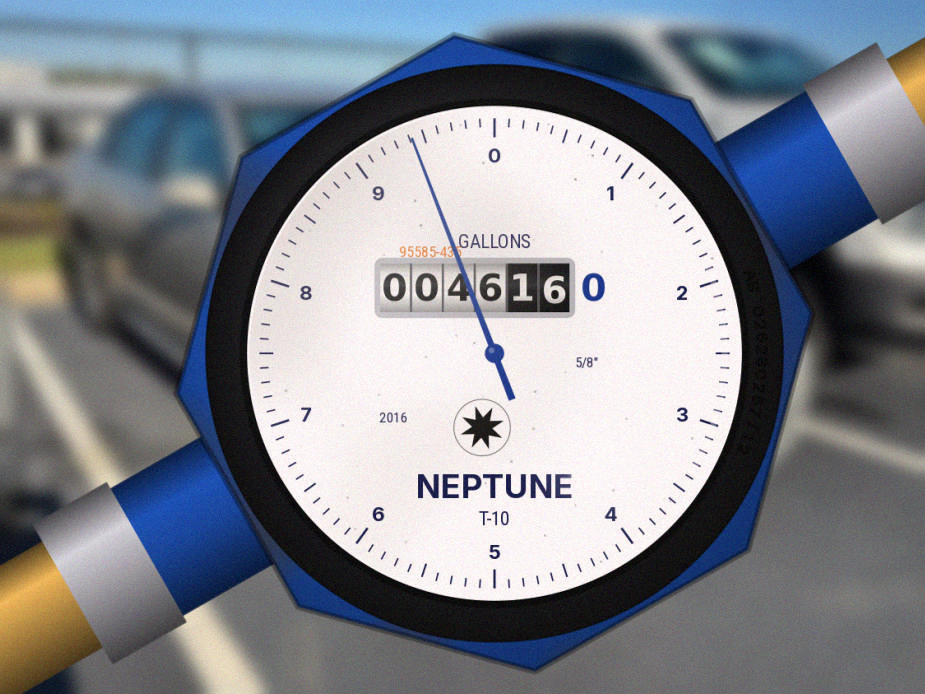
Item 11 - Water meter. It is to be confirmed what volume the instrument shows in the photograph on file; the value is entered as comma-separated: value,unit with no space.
46159.4,gal
